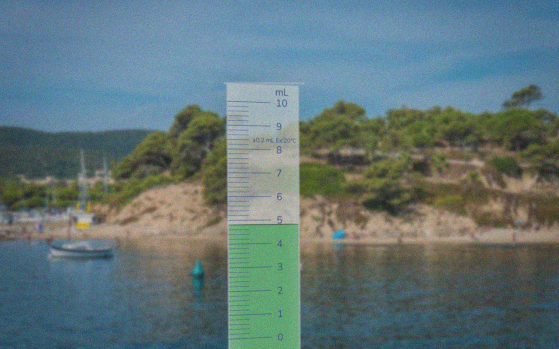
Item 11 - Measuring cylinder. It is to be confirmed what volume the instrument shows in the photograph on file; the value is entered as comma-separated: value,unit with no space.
4.8,mL
